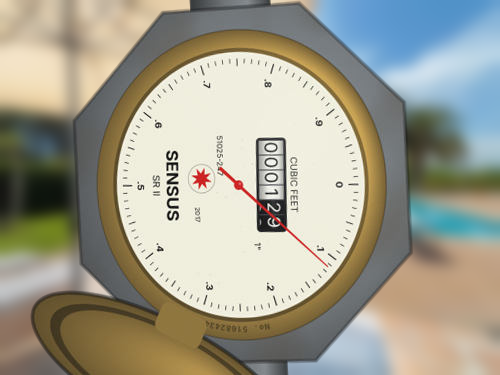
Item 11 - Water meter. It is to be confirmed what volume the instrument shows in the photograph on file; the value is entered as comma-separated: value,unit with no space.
129.11,ft³
